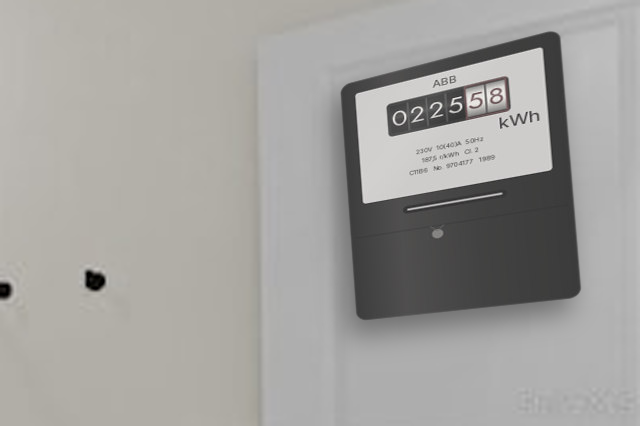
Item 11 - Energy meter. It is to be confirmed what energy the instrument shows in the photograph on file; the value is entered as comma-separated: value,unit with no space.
225.58,kWh
